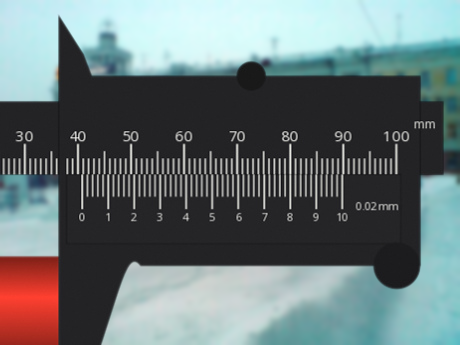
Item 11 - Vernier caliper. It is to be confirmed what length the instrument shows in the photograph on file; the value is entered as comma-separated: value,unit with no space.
40.8,mm
